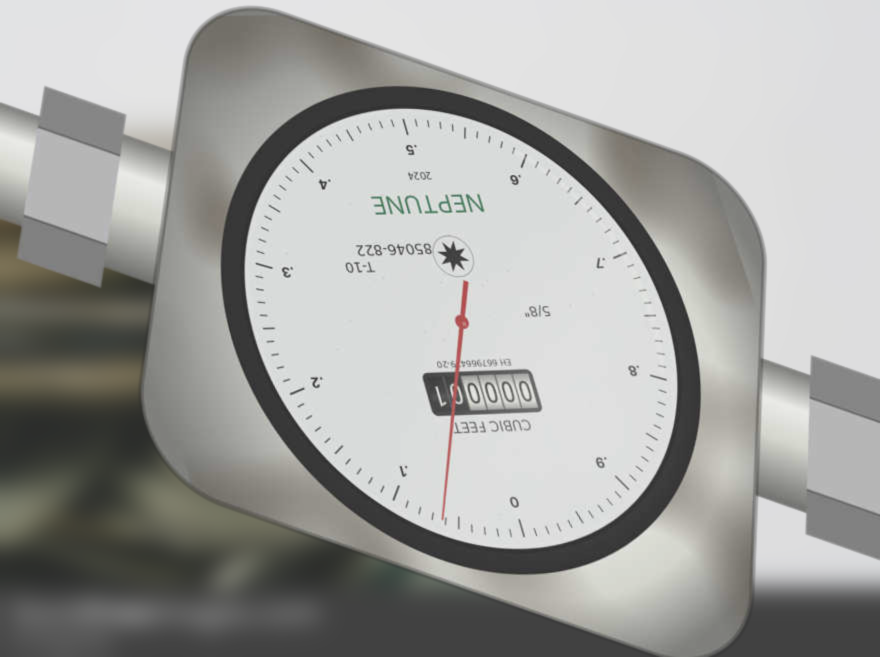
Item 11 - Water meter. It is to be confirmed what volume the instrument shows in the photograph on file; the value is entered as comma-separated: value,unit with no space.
1.06,ft³
